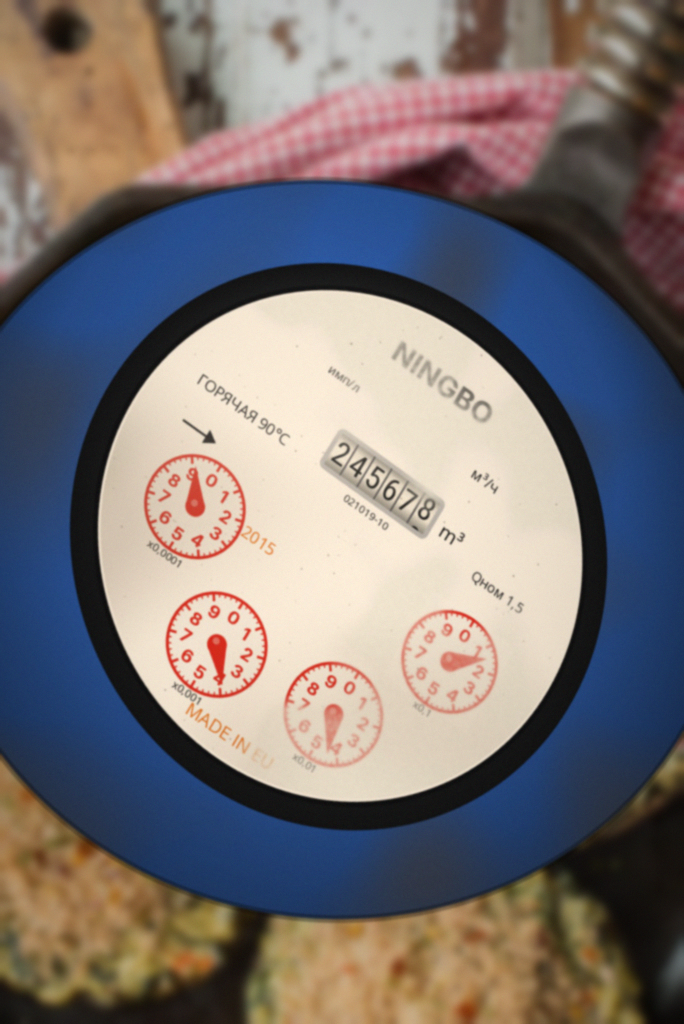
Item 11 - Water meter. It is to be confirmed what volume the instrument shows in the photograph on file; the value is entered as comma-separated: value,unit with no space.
245678.1439,m³
